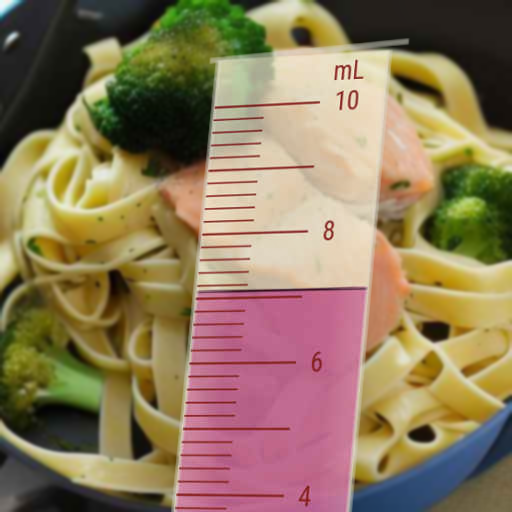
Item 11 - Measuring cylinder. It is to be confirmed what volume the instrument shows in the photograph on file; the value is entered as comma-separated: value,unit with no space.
7.1,mL
